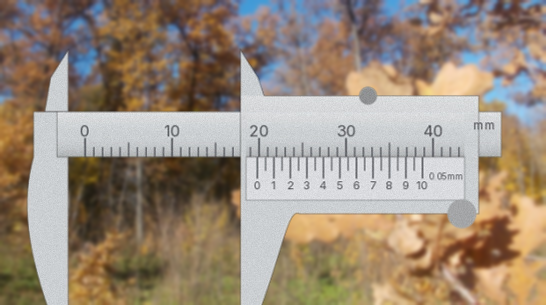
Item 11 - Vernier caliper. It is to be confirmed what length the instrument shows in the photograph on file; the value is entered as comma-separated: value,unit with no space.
19.8,mm
